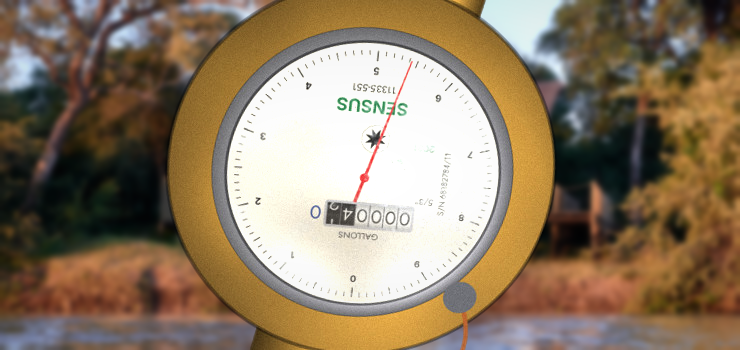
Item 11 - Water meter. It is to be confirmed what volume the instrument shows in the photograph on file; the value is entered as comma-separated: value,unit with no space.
415.4,gal
